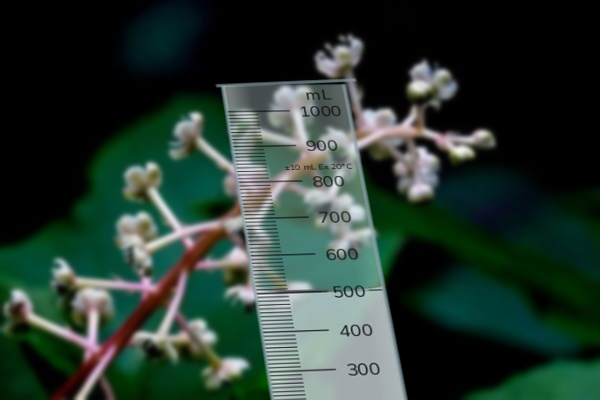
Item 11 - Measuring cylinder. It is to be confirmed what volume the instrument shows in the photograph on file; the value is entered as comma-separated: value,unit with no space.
500,mL
